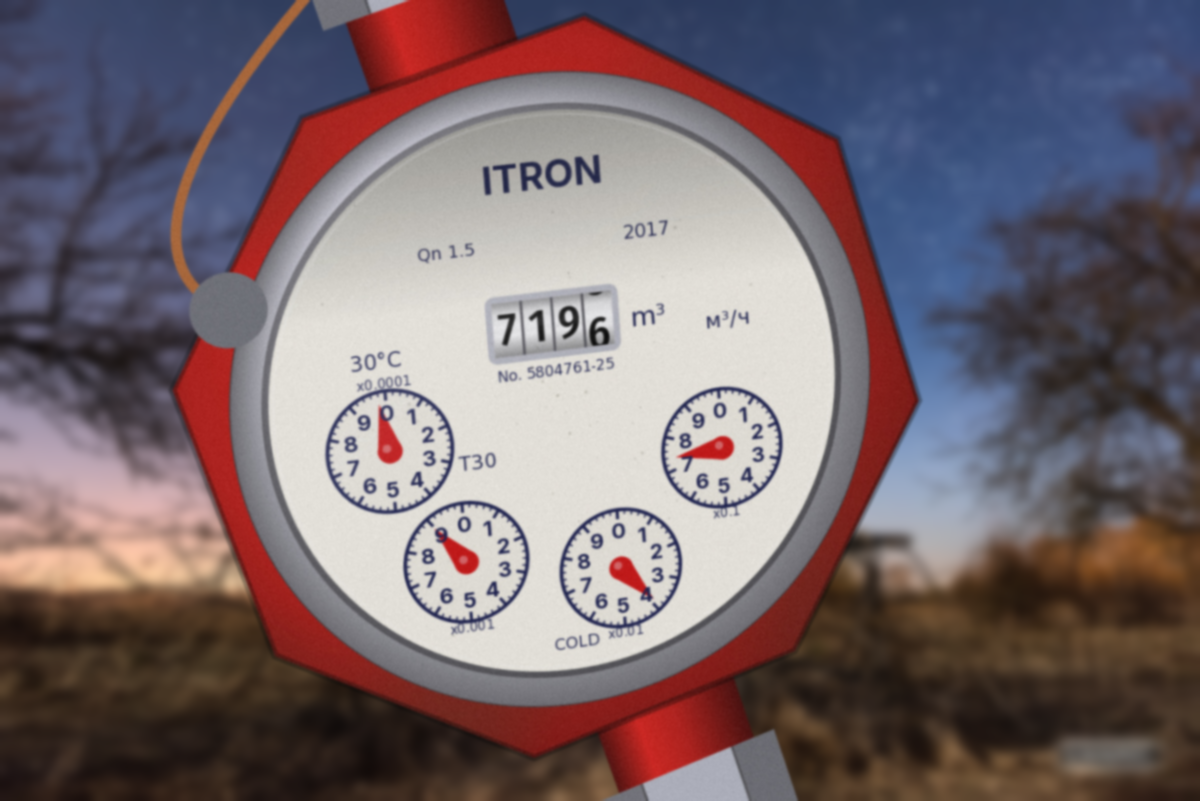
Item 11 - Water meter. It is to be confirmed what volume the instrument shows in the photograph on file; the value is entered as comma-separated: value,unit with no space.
7195.7389,m³
